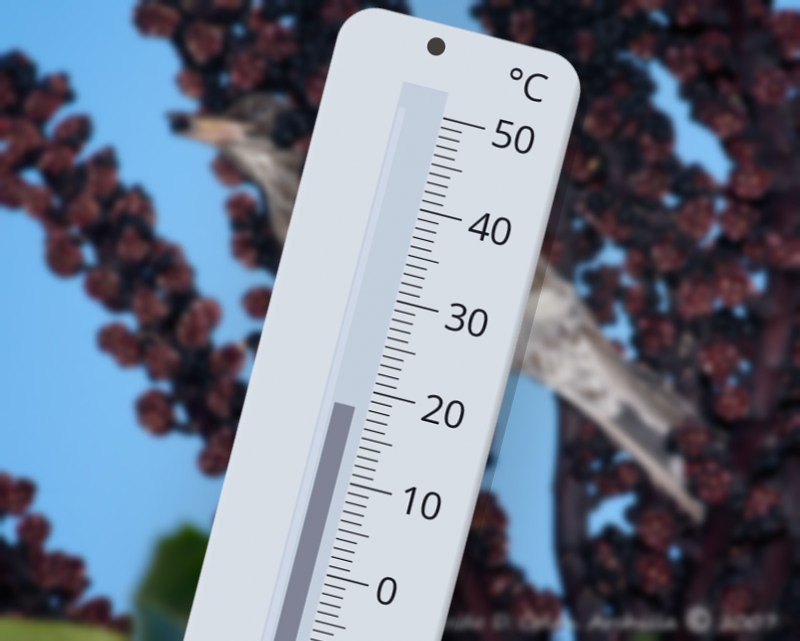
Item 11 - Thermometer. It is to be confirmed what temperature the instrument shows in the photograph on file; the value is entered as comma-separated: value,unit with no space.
18,°C
